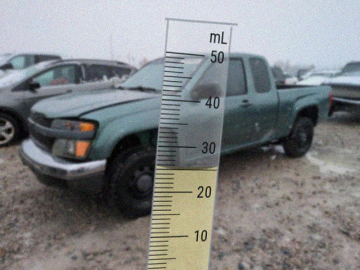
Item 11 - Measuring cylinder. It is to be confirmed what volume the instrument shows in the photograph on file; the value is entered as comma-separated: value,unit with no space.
25,mL
